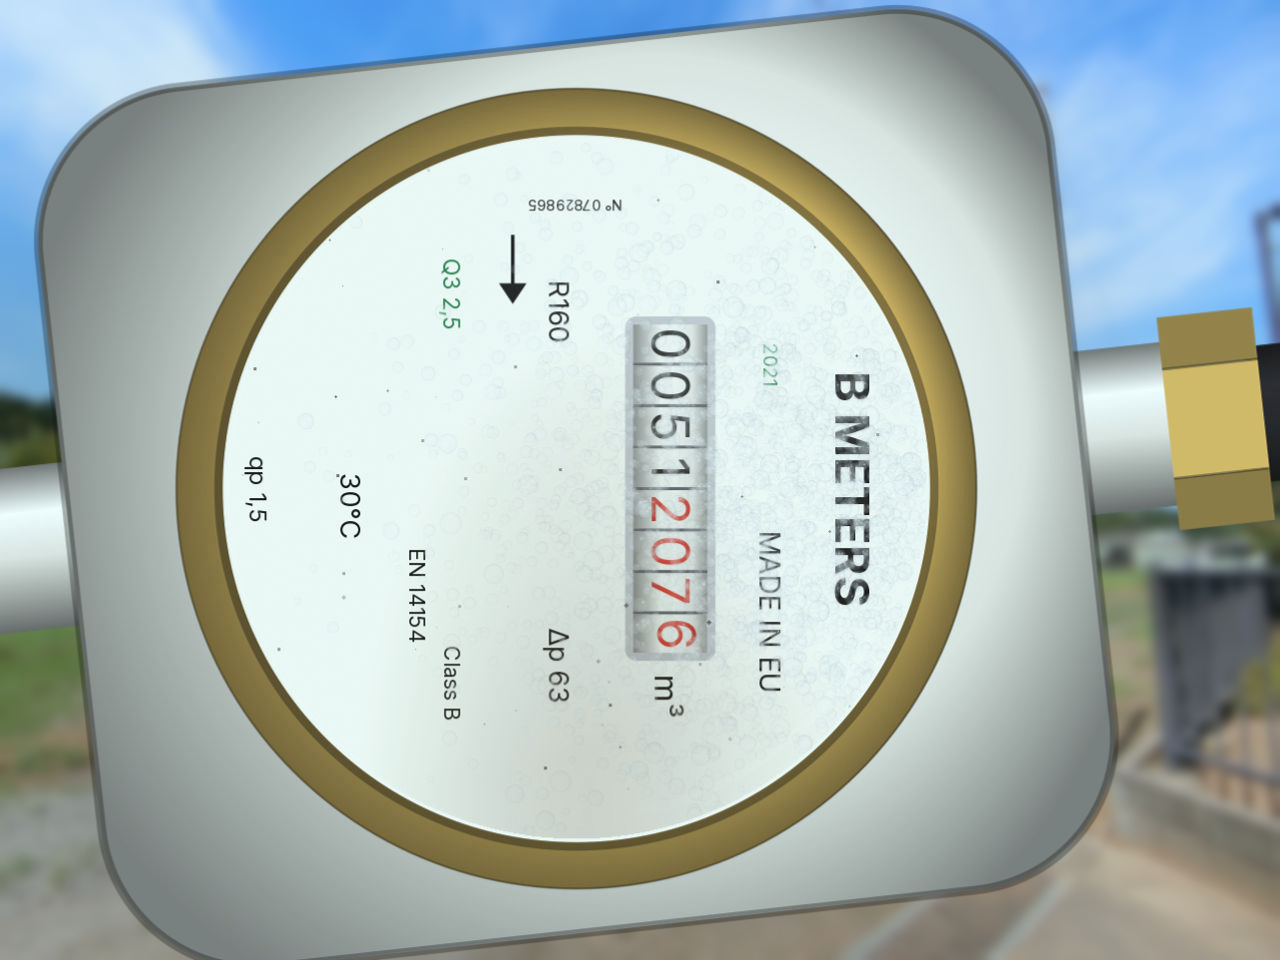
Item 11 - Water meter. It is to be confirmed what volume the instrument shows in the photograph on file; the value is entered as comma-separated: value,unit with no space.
51.2076,m³
